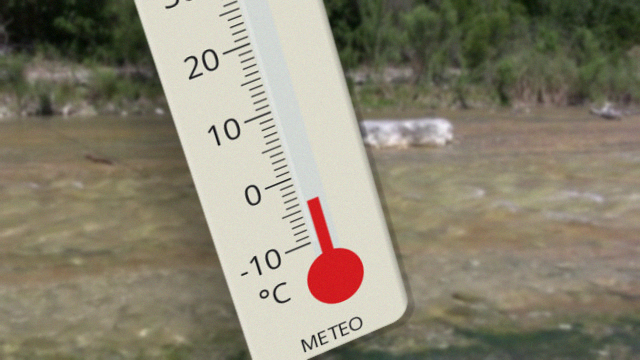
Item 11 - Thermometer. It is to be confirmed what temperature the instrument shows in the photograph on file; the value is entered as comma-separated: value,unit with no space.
-4,°C
